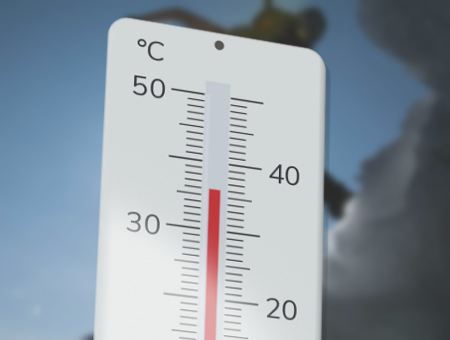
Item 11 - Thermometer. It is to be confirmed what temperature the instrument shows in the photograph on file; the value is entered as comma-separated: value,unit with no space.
36,°C
